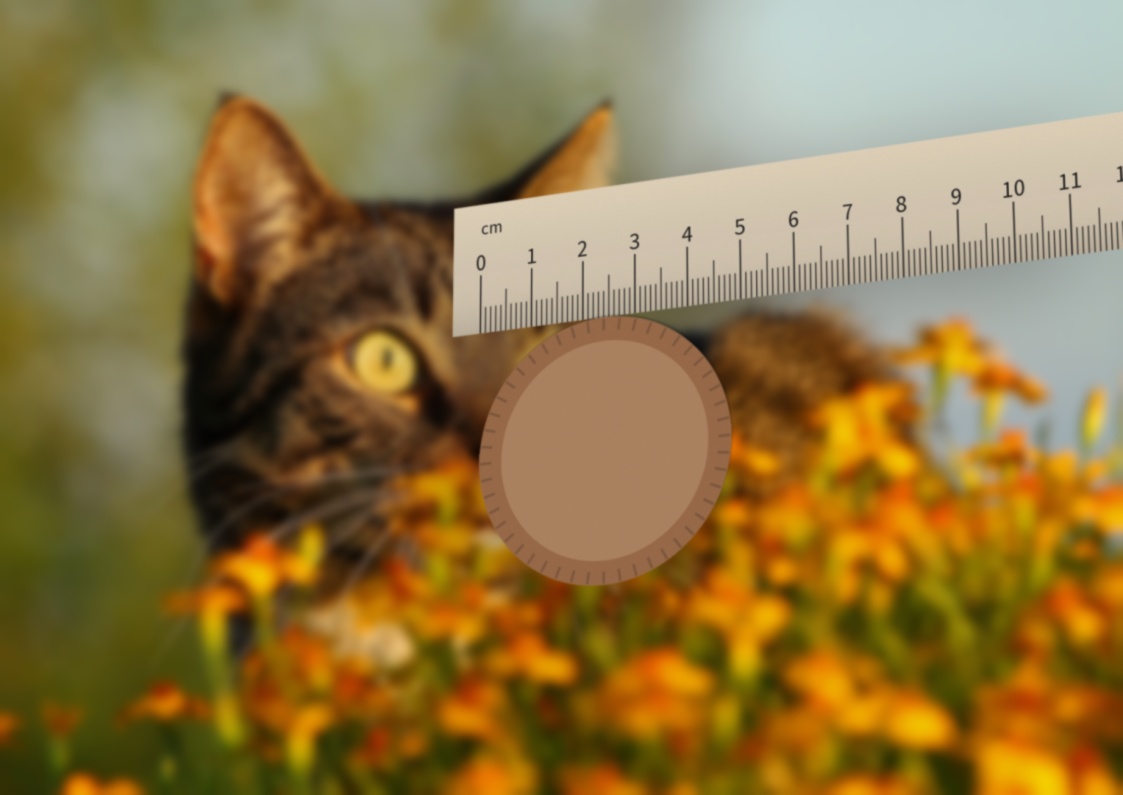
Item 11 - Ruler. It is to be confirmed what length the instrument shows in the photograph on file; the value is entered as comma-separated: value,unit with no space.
4.8,cm
